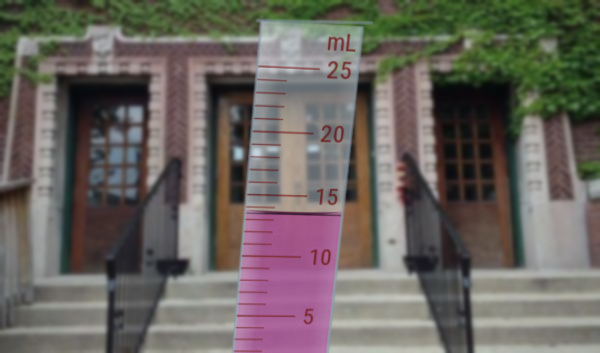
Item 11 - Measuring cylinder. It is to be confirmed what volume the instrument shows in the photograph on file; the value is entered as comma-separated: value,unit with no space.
13.5,mL
